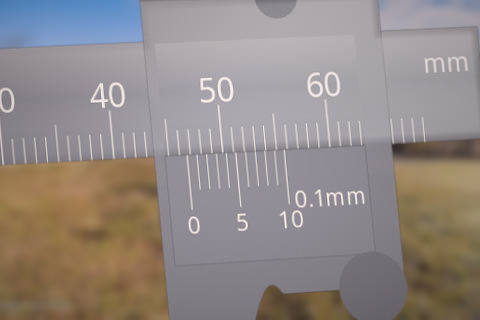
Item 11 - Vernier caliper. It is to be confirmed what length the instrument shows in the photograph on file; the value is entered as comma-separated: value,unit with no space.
46.7,mm
